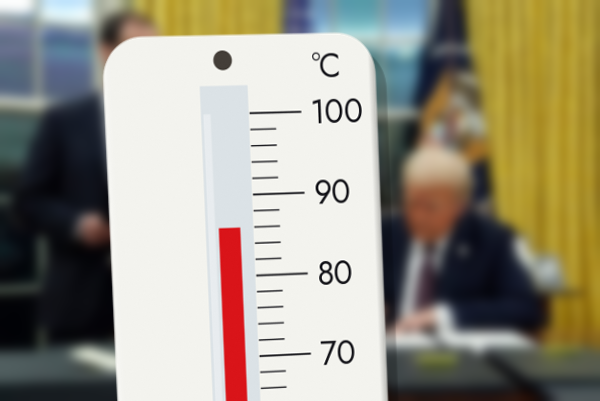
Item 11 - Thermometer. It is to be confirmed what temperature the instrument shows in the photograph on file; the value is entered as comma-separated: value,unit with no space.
86,°C
